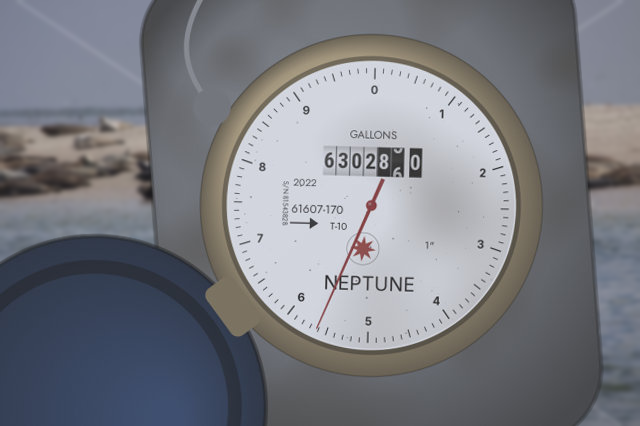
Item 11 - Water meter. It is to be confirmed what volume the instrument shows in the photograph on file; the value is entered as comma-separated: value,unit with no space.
6302855.6,gal
